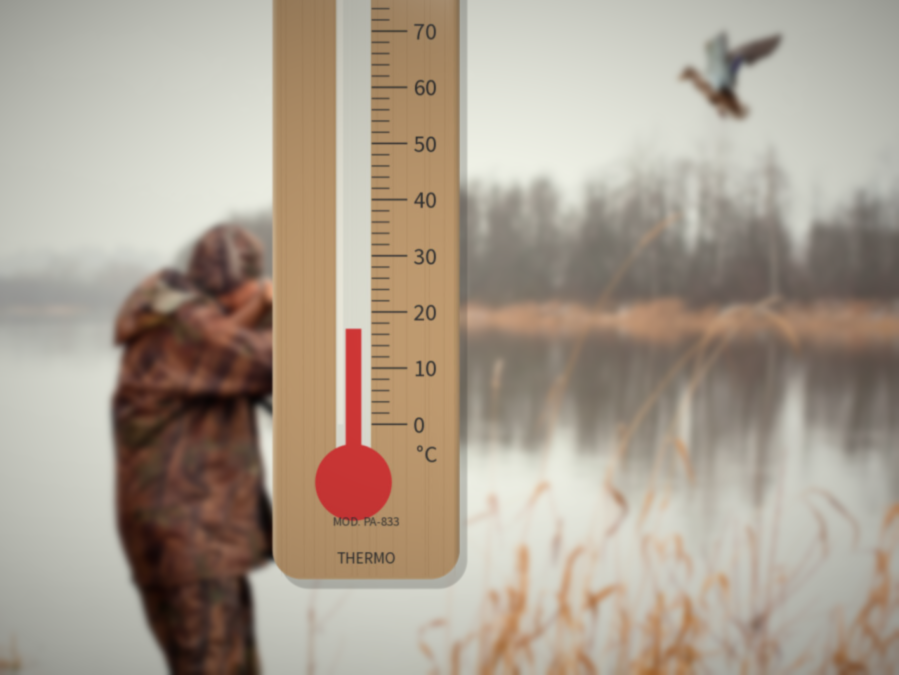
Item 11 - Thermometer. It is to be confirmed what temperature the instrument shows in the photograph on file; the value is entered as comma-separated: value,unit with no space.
17,°C
